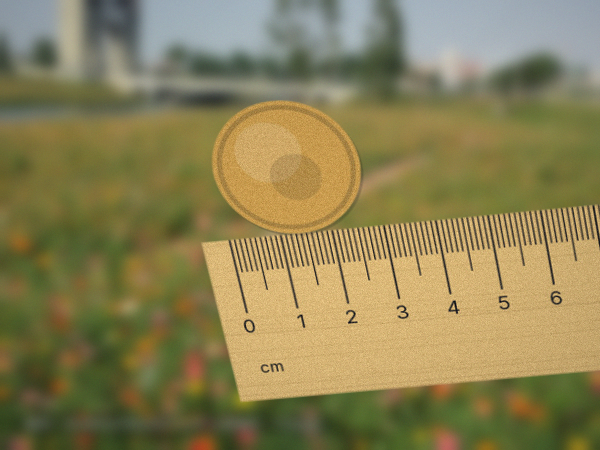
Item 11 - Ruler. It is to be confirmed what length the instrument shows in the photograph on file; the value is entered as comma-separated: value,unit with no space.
2.8,cm
